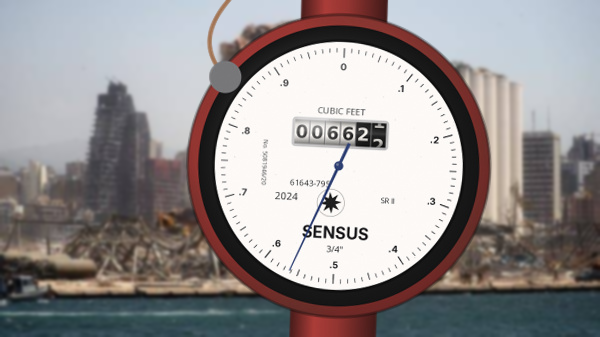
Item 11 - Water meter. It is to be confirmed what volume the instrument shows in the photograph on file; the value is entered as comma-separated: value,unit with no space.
6621.56,ft³
